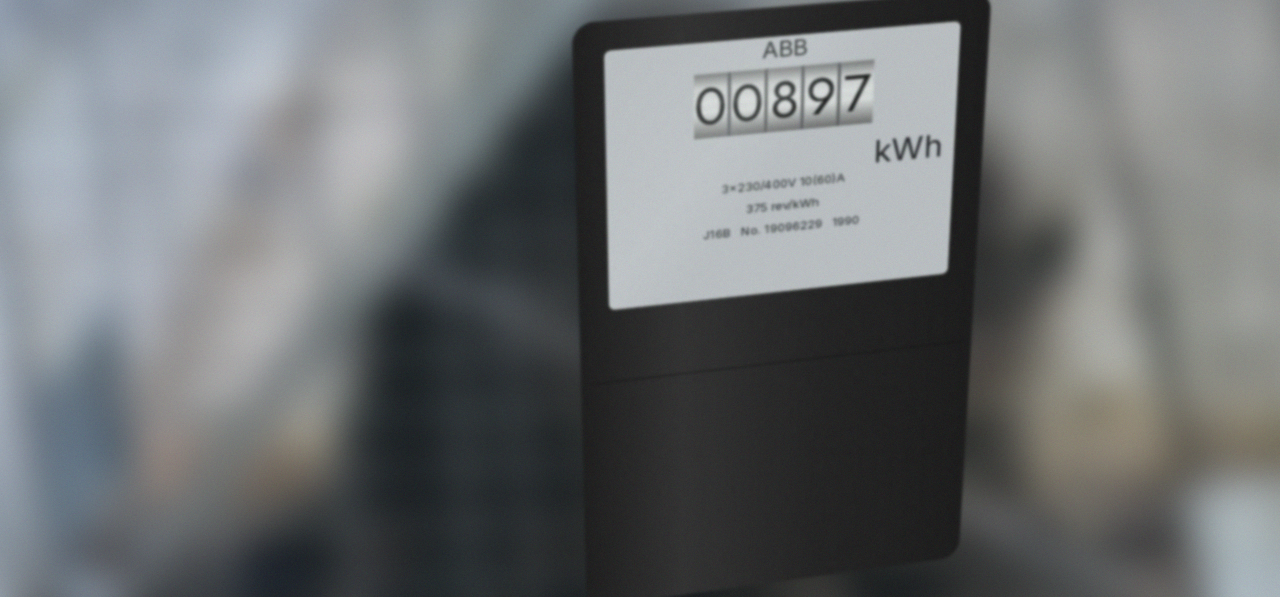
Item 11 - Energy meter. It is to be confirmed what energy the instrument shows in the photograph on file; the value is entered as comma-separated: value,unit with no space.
897,kWh
